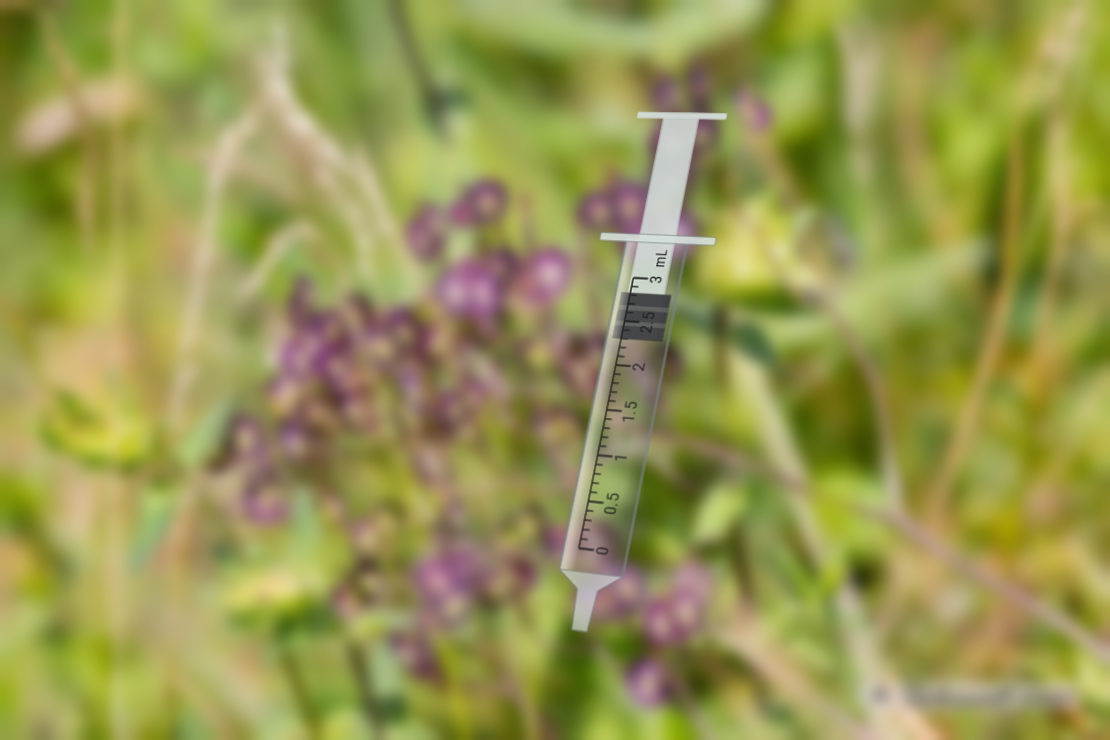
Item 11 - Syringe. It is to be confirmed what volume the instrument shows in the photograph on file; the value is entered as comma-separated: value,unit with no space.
2.3,mL
